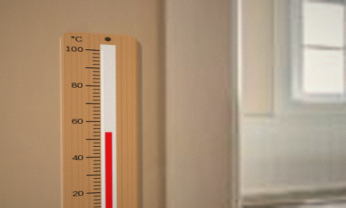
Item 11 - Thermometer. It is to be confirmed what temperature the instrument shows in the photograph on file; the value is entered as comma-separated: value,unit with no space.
54,°C
